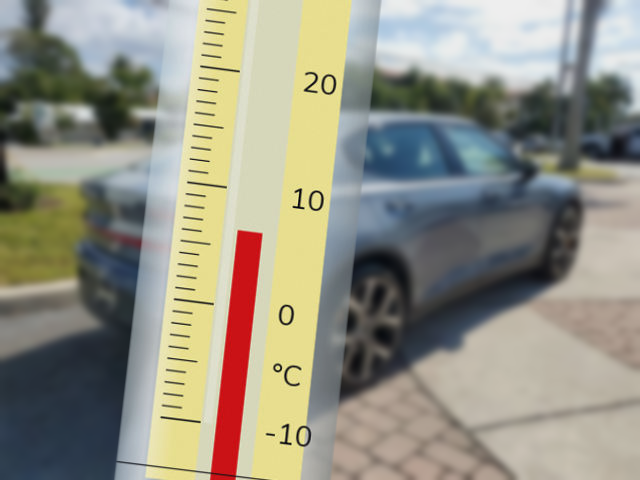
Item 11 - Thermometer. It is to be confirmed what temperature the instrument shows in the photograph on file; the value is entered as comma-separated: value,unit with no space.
6.5,°C
